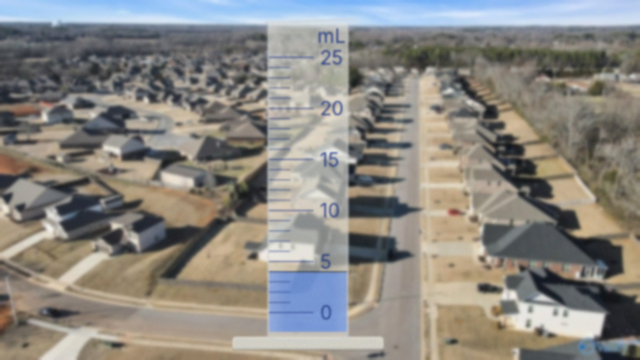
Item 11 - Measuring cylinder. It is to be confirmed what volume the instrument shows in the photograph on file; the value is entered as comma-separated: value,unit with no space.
4,mL
